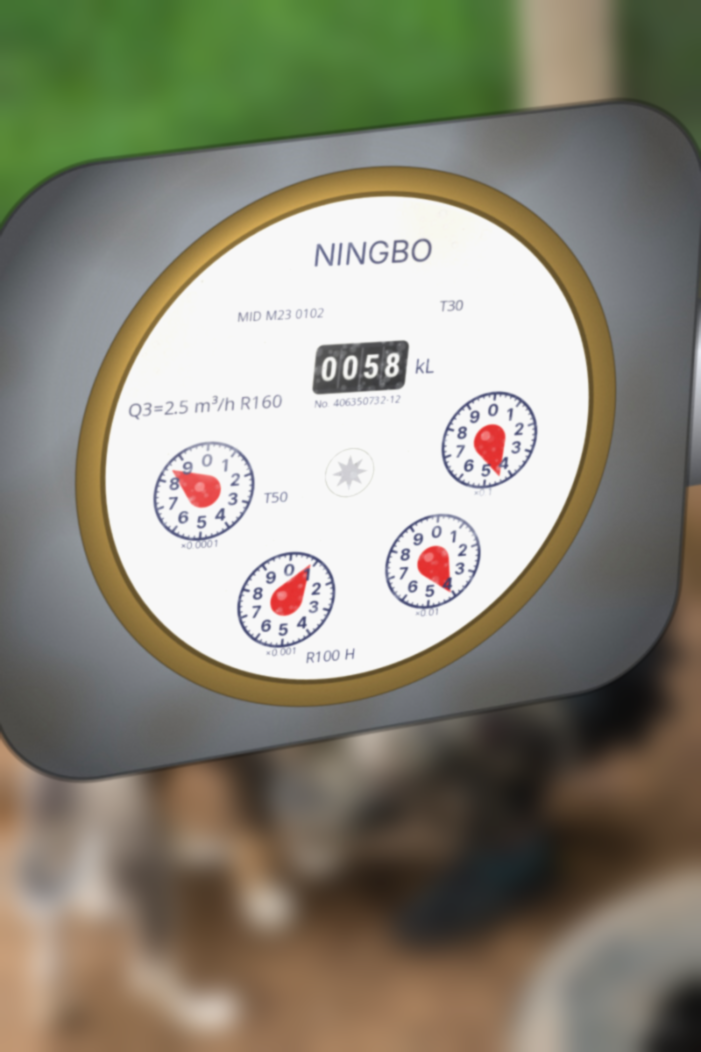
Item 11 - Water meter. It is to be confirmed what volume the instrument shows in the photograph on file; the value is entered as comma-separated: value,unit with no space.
58.4408,kL
